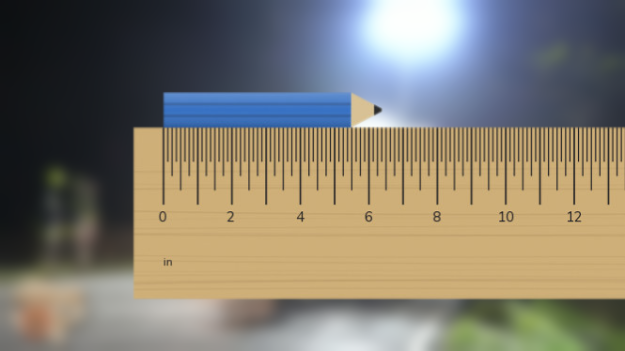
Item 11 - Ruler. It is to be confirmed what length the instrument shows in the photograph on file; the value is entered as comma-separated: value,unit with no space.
6.375,in
